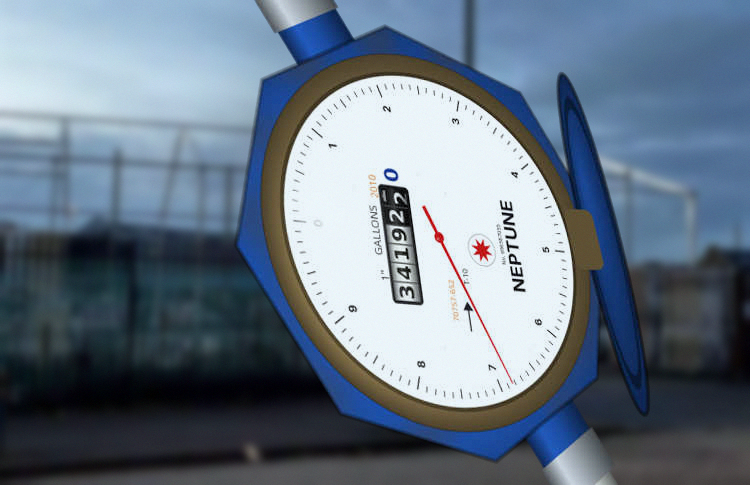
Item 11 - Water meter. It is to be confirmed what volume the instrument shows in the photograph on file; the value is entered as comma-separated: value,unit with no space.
3419216.8,gal
